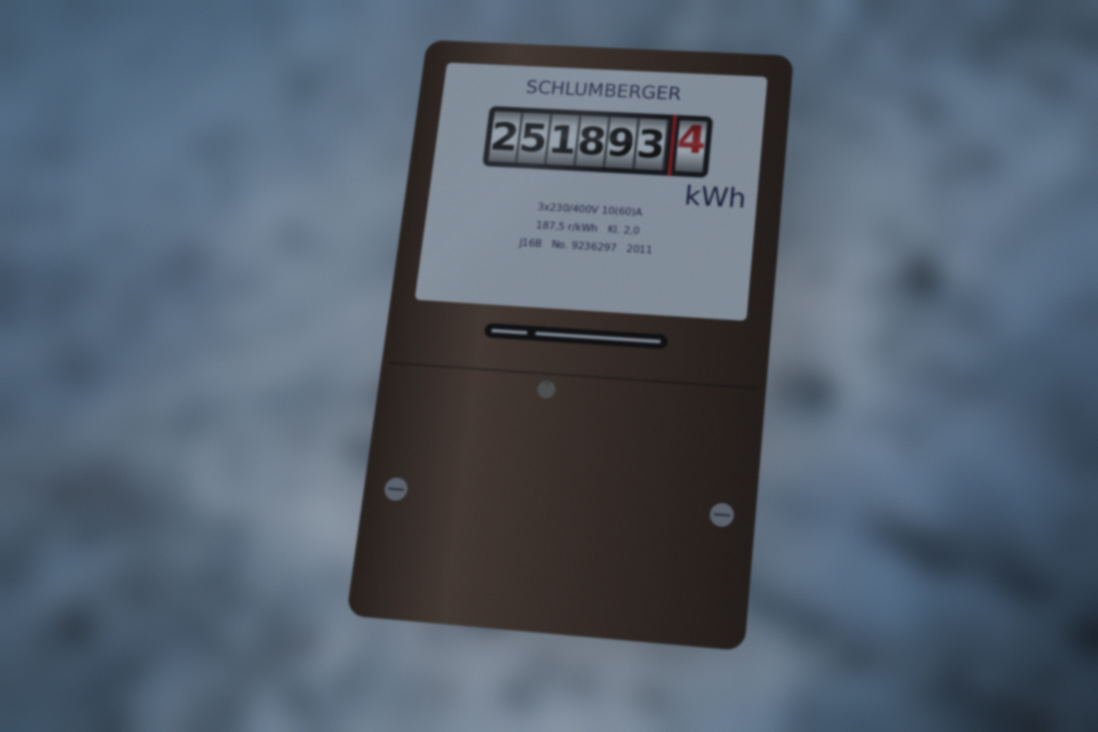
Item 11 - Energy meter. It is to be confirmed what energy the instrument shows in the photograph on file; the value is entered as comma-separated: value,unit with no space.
251893.4,kWh
